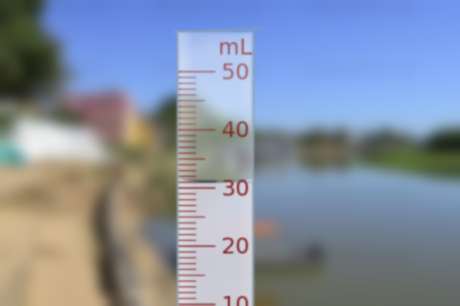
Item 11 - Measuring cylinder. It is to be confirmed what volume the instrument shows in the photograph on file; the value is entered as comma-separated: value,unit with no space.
31,mL
